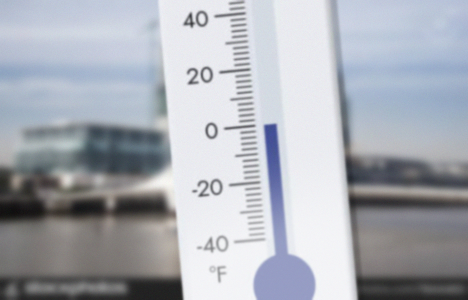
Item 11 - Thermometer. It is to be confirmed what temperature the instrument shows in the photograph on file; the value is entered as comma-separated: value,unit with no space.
0,°F
